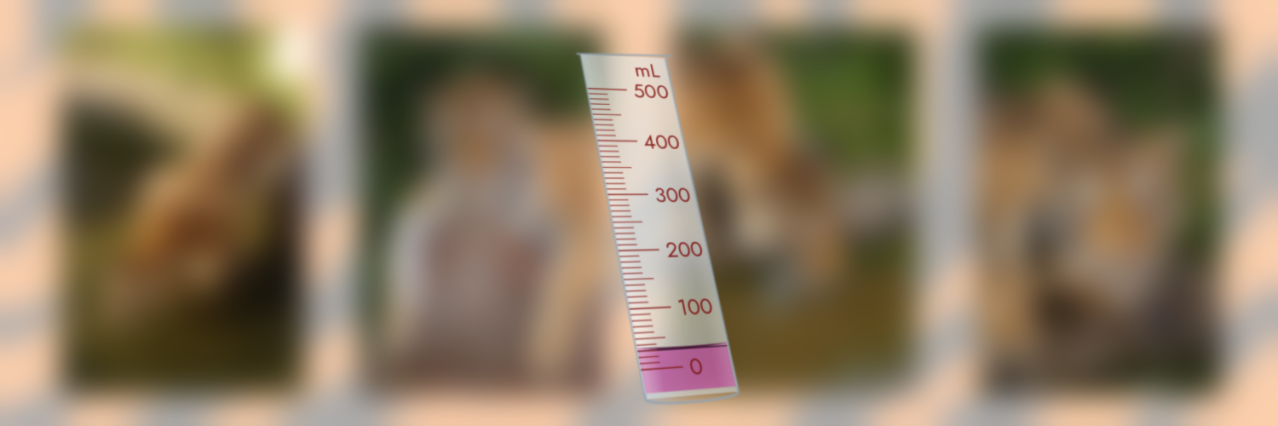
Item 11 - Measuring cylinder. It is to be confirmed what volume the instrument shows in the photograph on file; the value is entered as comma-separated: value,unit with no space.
30,mL
